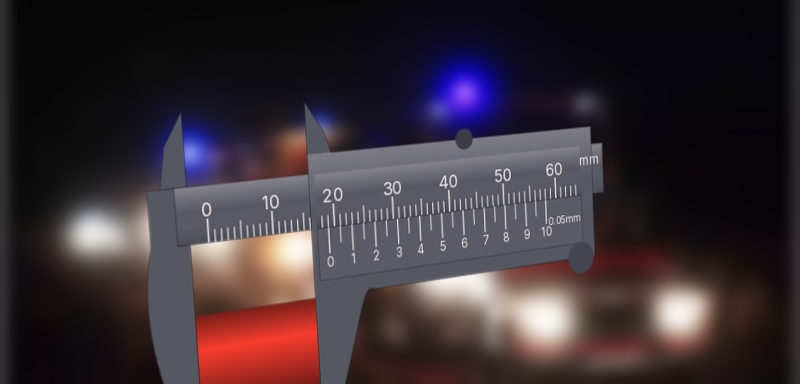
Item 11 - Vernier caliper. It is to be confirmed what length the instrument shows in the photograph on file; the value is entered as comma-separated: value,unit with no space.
19.0,mm
